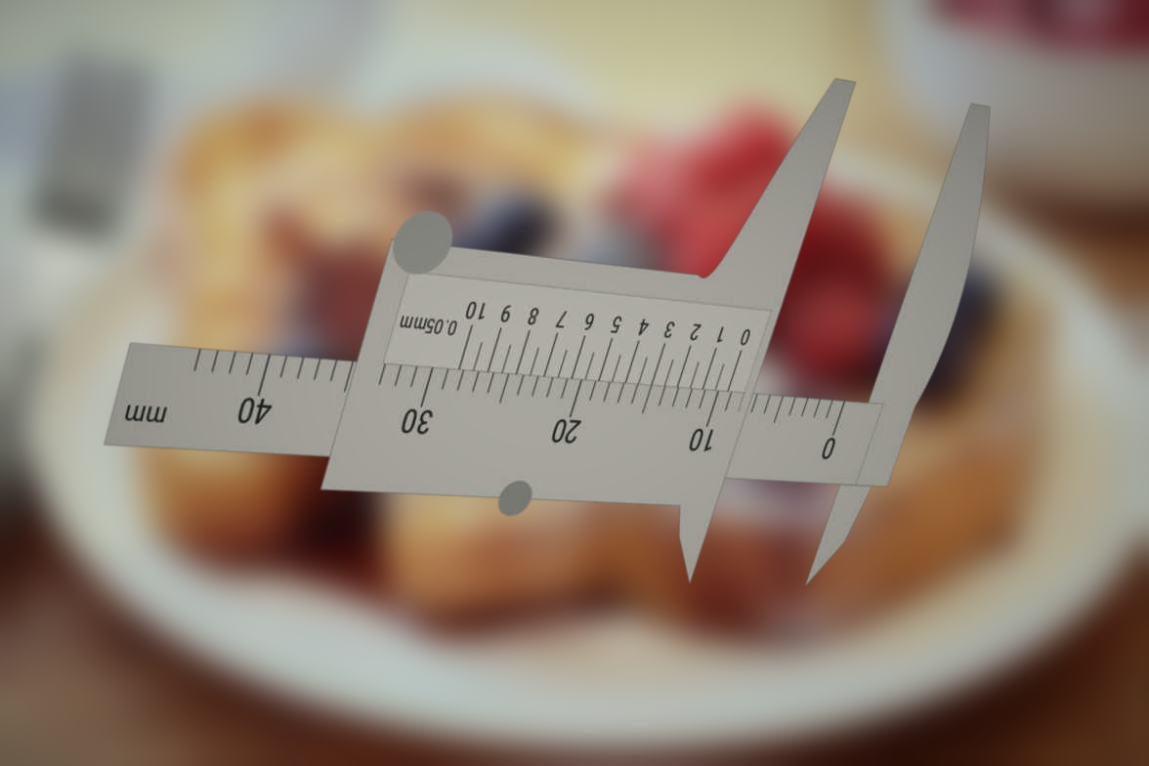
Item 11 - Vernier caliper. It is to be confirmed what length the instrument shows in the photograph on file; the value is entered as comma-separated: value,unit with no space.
9.3,mm
